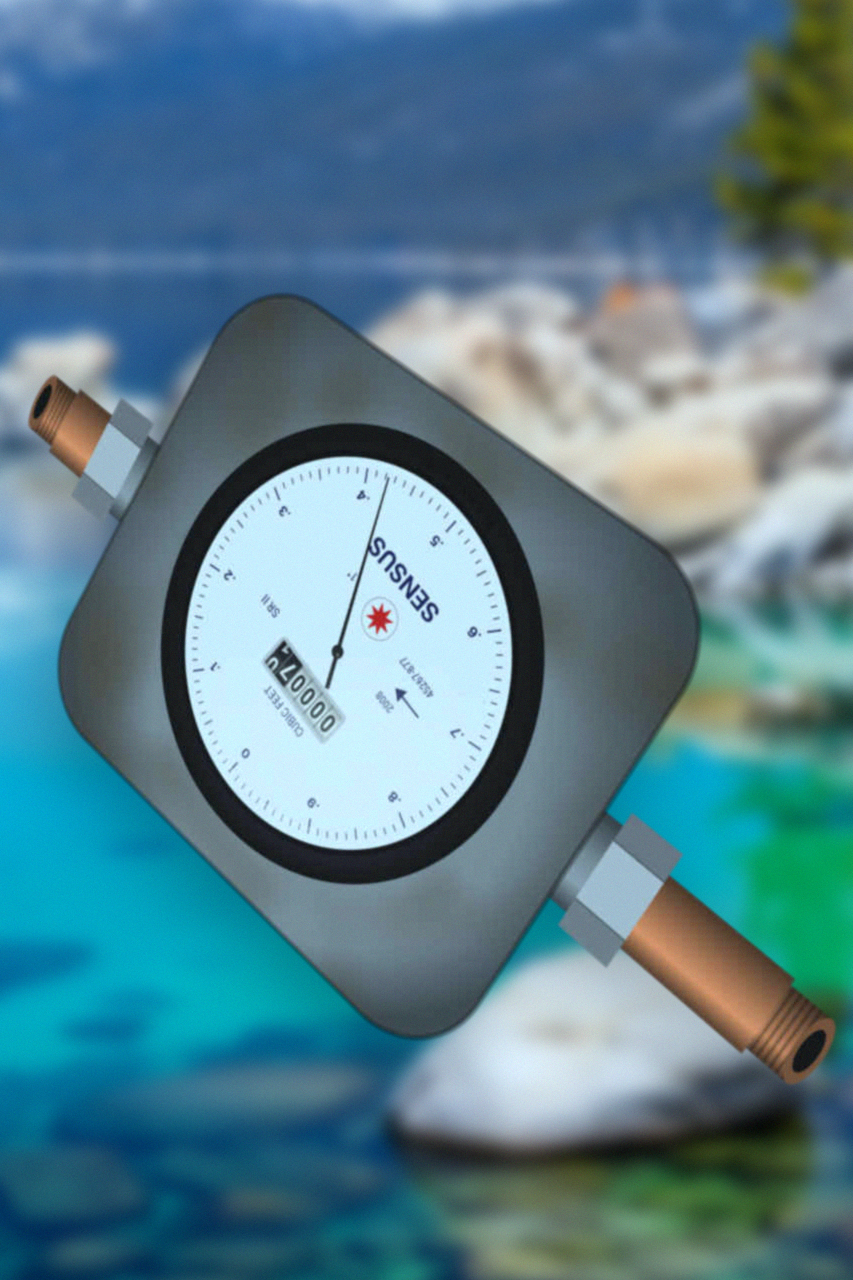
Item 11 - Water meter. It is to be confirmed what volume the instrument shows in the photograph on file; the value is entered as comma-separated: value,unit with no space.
70.42,ft³
